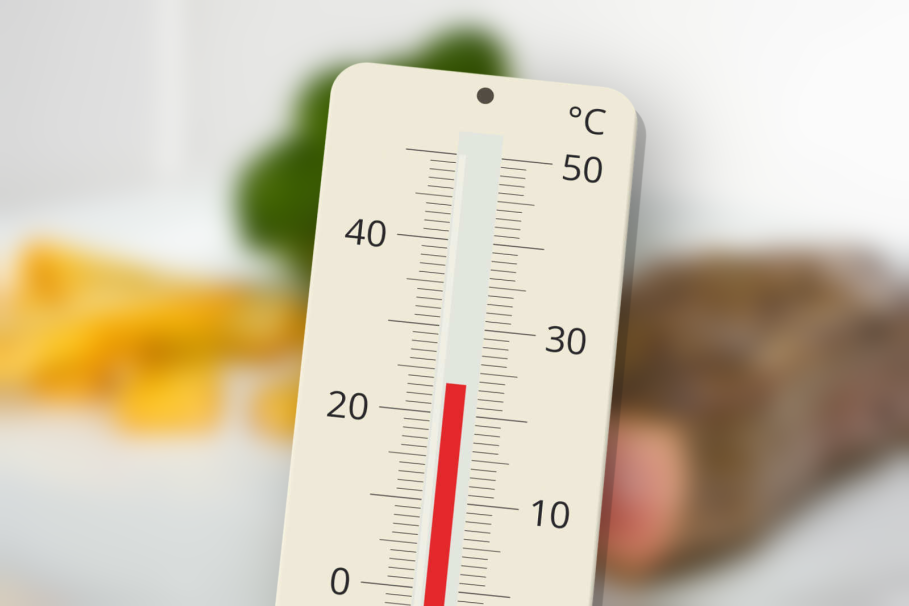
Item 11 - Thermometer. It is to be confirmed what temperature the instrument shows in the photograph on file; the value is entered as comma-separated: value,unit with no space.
23.5,°C
